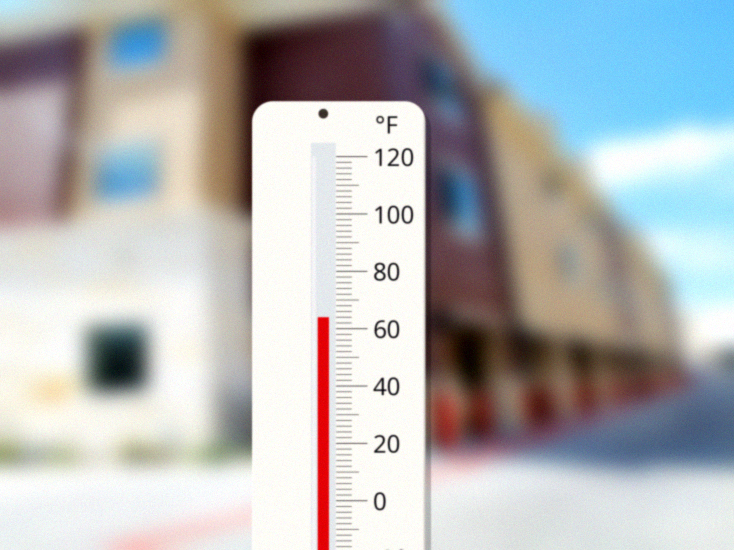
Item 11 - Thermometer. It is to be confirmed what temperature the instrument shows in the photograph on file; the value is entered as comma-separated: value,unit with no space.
64,°F
